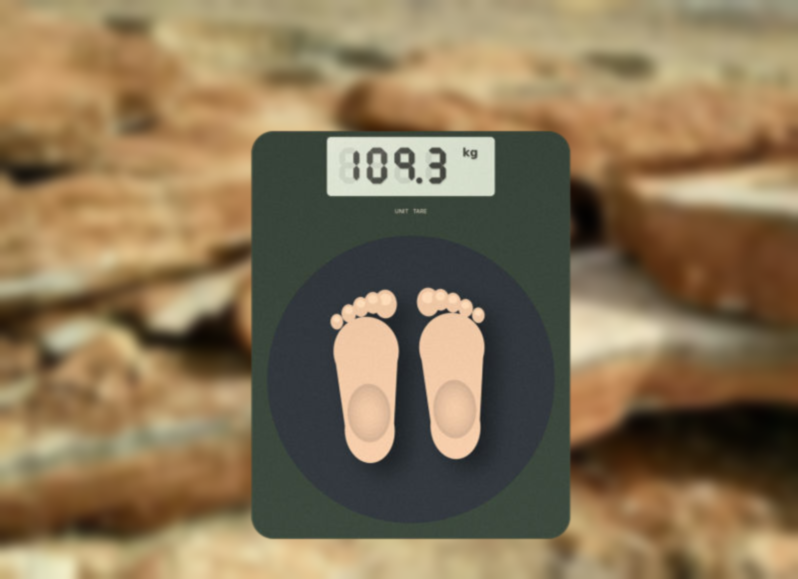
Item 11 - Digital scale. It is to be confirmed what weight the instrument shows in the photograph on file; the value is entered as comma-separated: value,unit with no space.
109.3,kg
